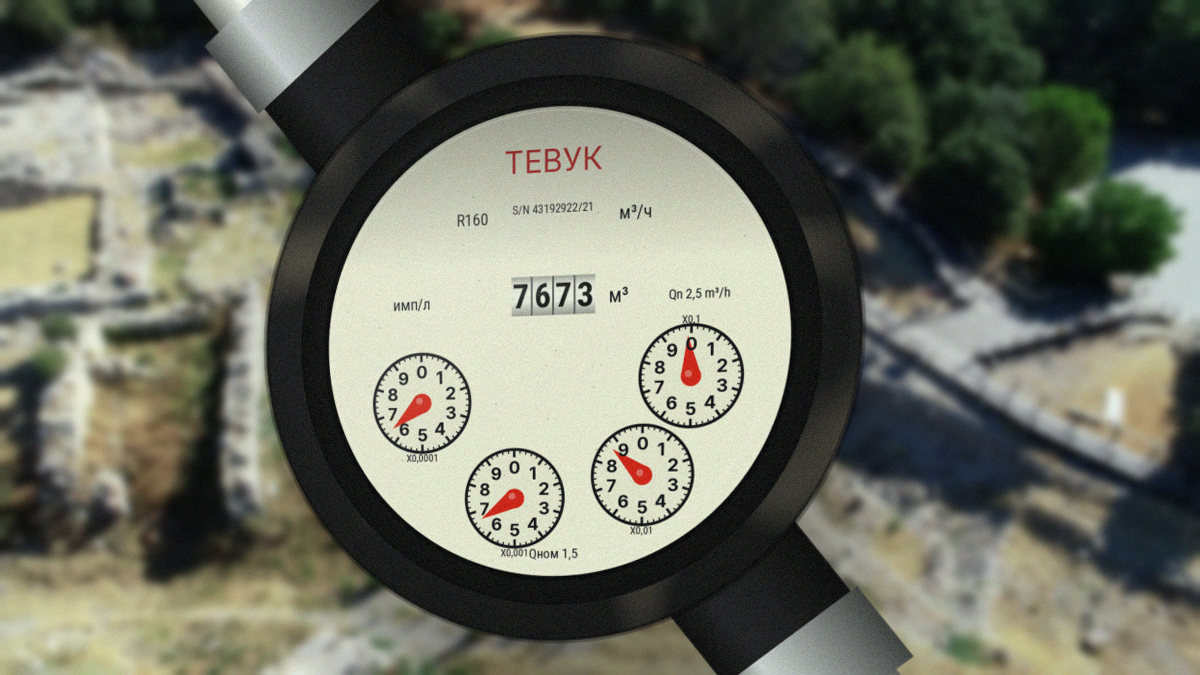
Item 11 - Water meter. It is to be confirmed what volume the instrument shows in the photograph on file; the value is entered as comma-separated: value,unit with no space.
7672.9866,m³
